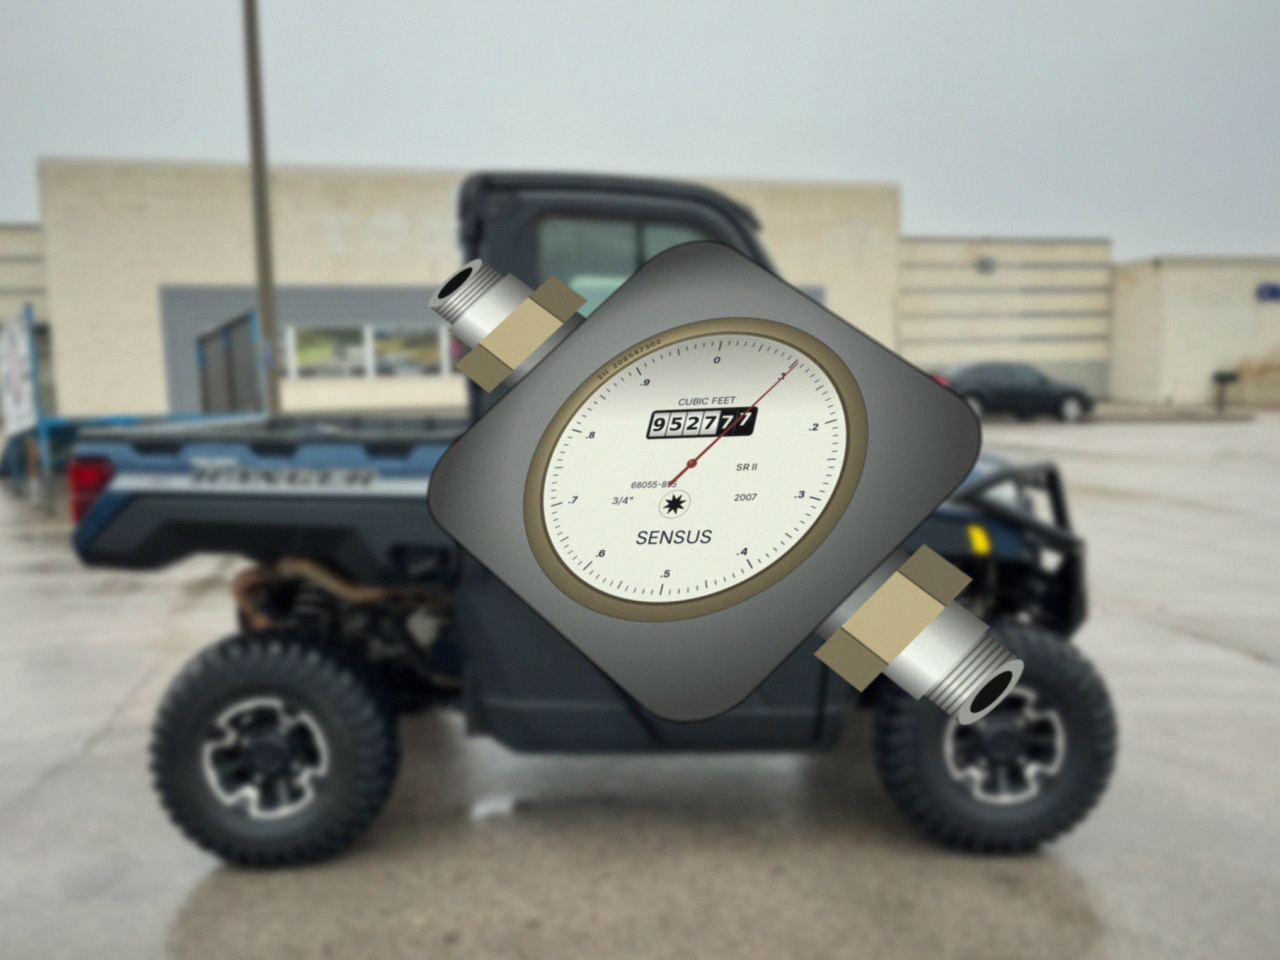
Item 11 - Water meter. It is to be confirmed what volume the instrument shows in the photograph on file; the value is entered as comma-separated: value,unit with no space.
952777.10,ft³
